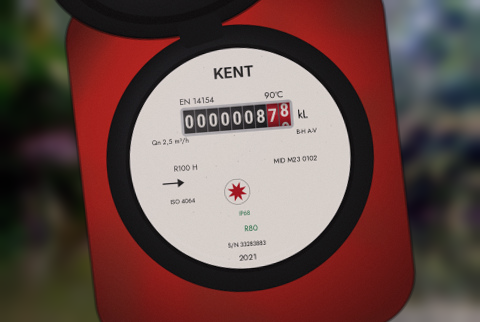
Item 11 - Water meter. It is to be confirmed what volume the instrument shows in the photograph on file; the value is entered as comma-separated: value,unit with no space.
8.78,kL
